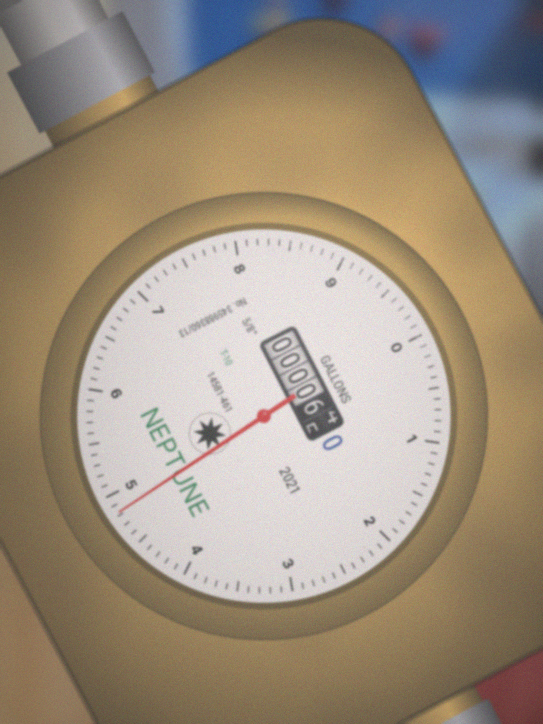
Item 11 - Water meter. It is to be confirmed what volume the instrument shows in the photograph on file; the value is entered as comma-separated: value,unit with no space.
644.8,gal
